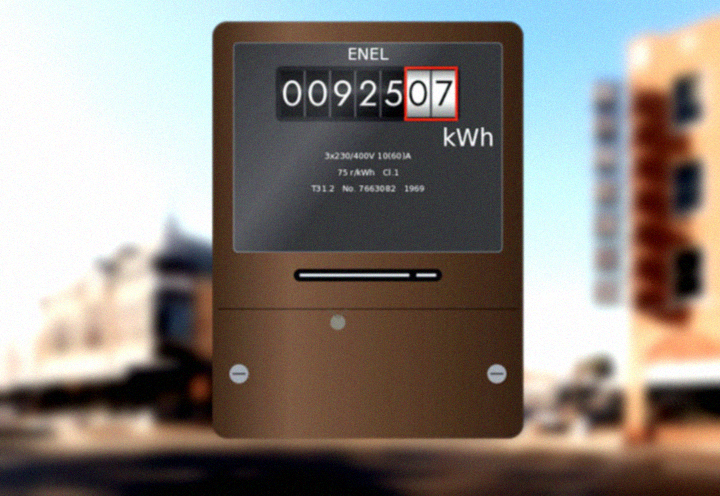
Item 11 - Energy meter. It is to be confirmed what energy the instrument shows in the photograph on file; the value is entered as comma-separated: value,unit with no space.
925.07,kWh
